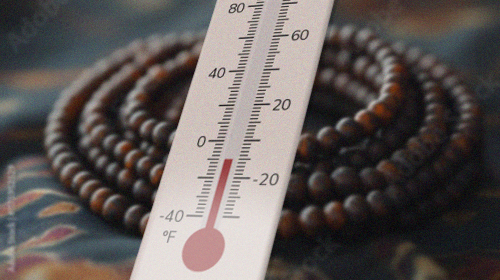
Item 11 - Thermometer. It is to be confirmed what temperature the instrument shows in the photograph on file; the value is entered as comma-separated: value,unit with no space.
-10,°F
